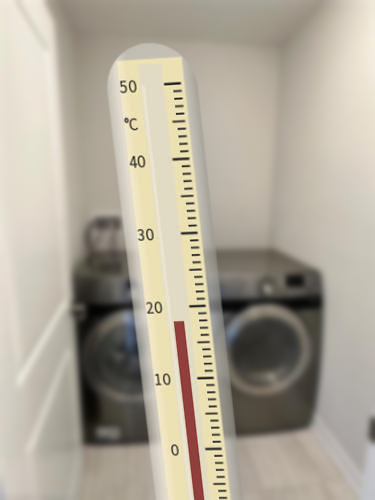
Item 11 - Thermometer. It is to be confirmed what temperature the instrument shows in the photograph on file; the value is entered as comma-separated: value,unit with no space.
18,°C
